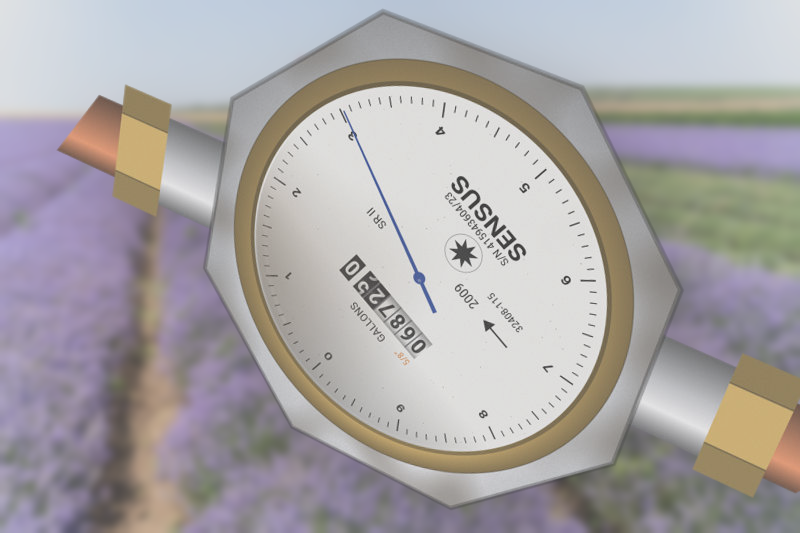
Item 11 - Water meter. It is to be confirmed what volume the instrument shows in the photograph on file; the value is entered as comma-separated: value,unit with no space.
687253.0,gal
